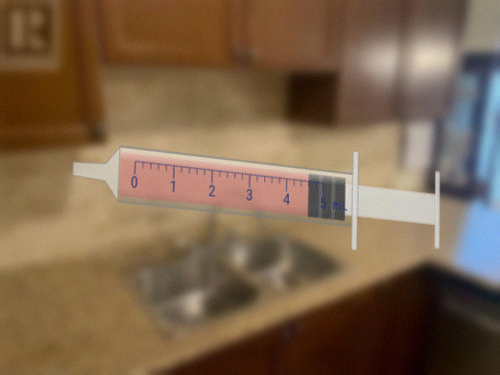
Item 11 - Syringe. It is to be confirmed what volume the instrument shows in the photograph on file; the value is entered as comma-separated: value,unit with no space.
4.6,mL
